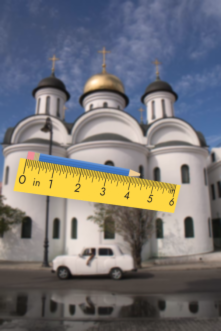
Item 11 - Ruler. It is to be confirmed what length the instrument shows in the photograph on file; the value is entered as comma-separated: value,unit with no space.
4.5,in
